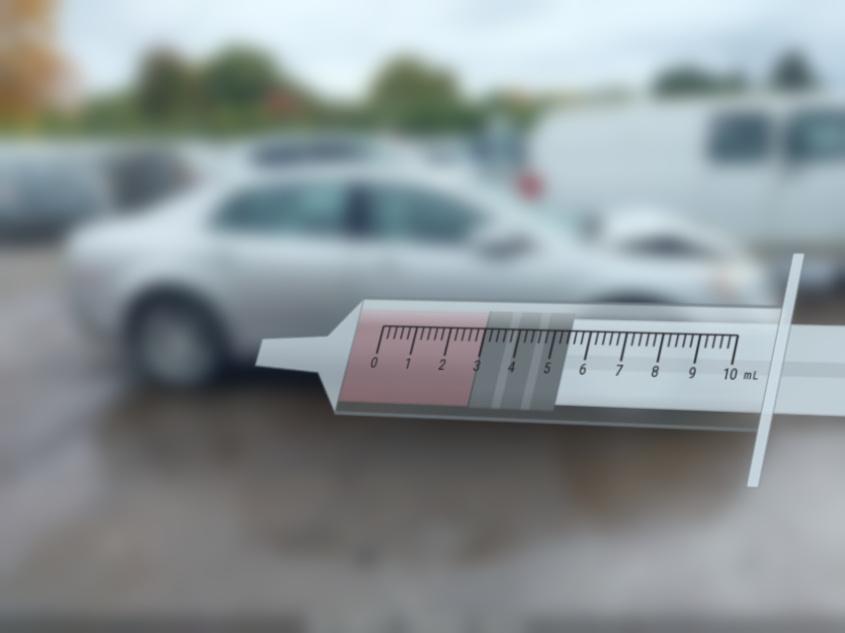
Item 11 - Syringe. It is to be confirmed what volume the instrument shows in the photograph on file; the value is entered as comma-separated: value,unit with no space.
3,mL
